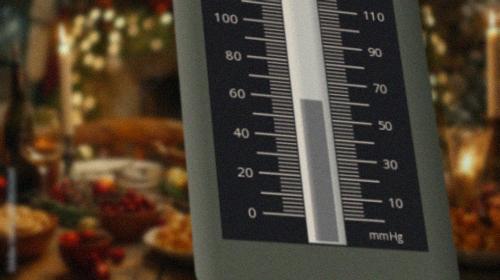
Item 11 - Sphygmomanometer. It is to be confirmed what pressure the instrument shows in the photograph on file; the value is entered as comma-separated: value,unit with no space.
60,mmHg
